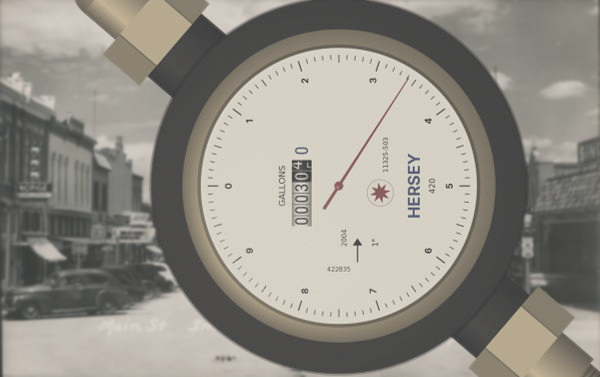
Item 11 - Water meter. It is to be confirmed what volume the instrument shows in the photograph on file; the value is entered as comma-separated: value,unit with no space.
3043.4,gal
